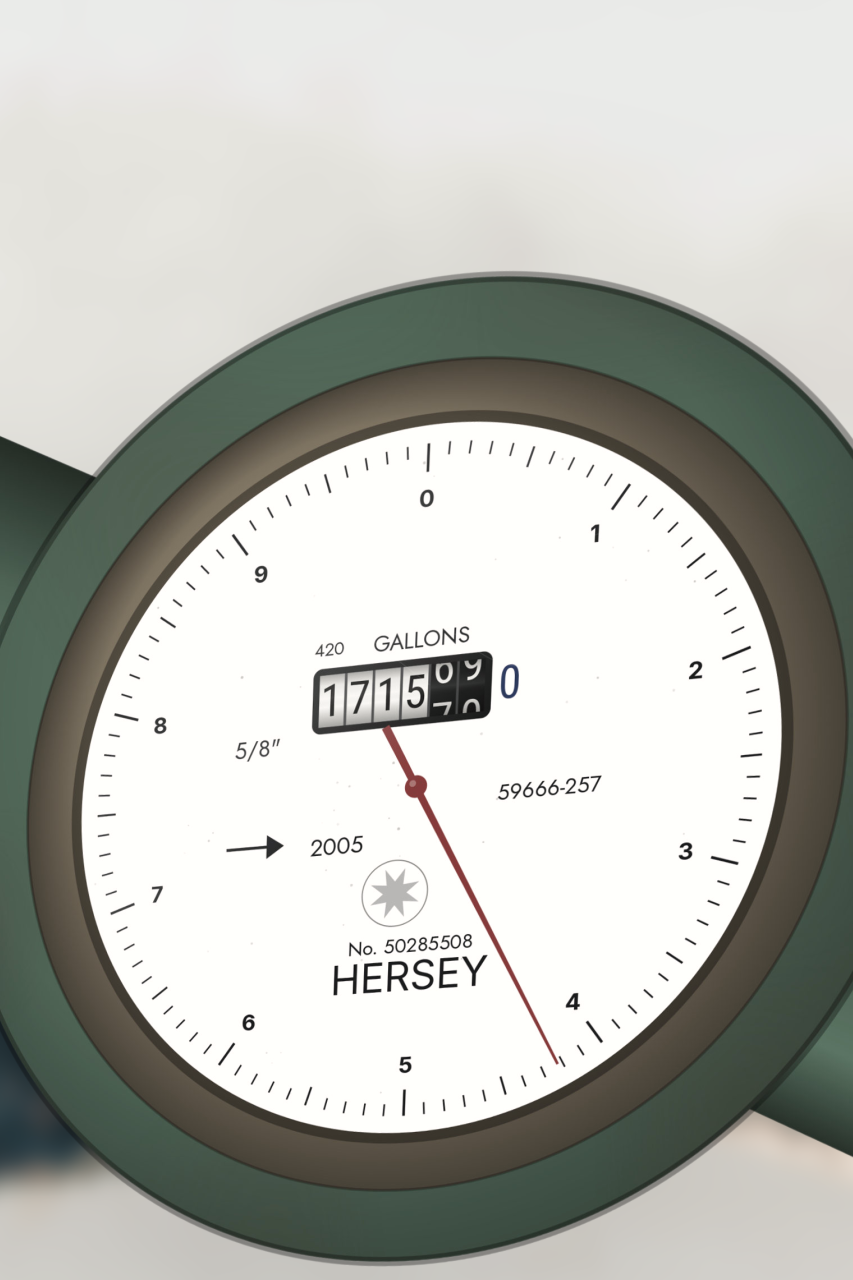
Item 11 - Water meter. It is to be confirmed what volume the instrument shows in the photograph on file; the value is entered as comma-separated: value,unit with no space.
1715694.2,gal
